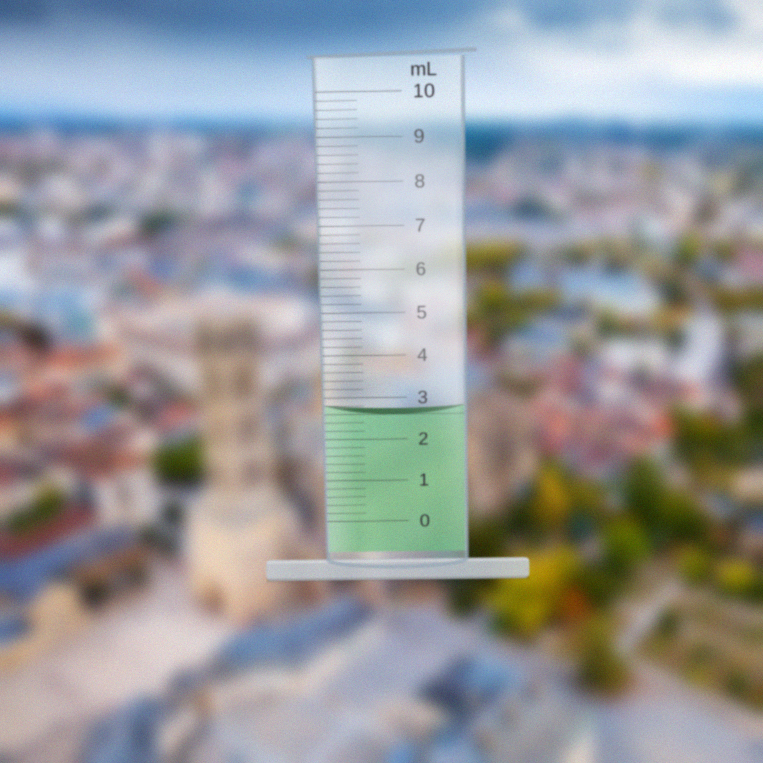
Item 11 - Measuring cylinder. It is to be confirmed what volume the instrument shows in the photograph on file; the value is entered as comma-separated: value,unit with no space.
2.6,mL
